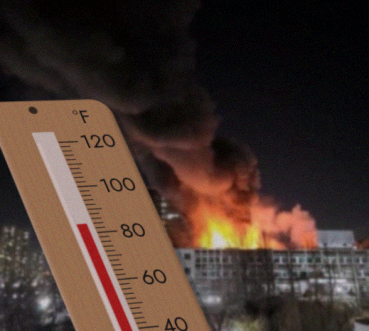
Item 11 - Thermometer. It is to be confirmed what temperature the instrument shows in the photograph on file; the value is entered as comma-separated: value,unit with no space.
84,°F
